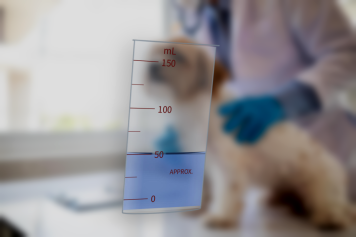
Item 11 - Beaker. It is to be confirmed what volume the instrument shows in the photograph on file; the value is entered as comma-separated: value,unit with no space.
50,mL
